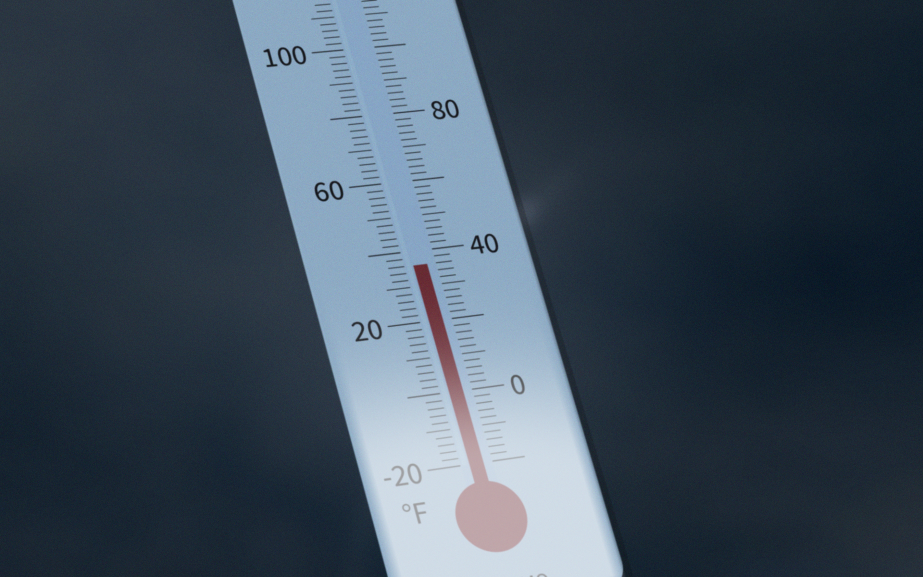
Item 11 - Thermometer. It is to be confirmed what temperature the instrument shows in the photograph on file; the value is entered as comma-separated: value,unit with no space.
36,°F
